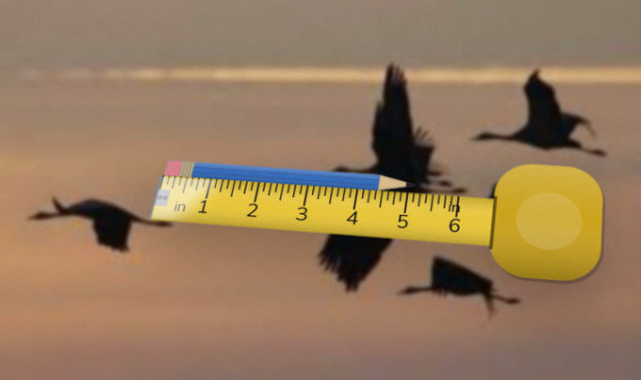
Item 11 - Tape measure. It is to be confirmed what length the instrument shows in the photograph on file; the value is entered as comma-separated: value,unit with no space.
5.125,in
